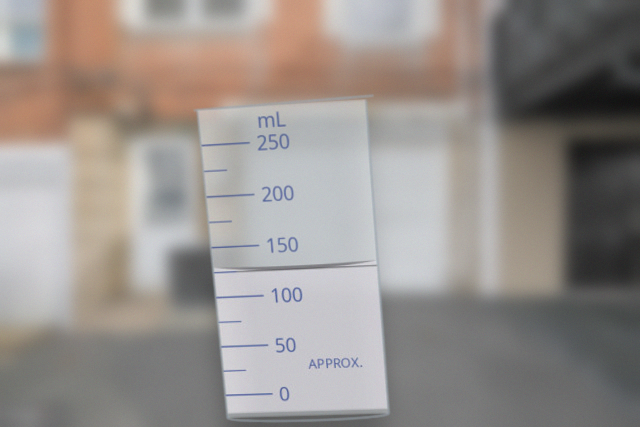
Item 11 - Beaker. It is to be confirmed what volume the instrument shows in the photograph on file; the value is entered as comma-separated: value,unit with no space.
125,mL
